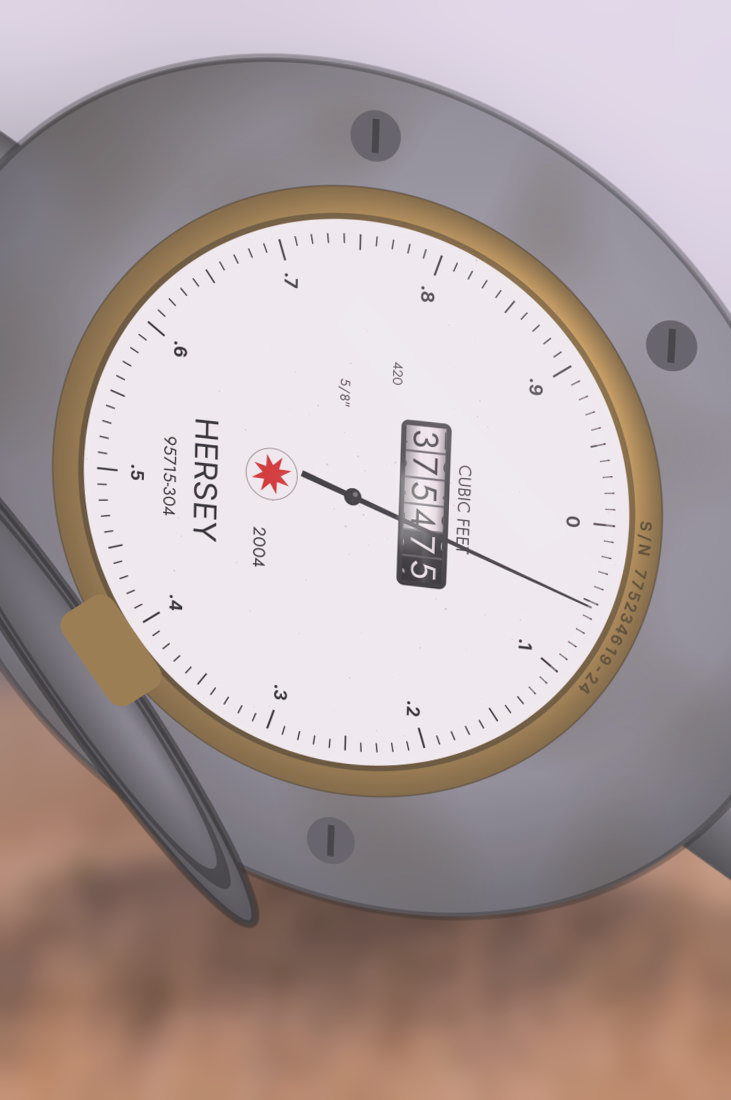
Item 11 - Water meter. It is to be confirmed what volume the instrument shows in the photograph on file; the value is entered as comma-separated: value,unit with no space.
375475.05,ft³
